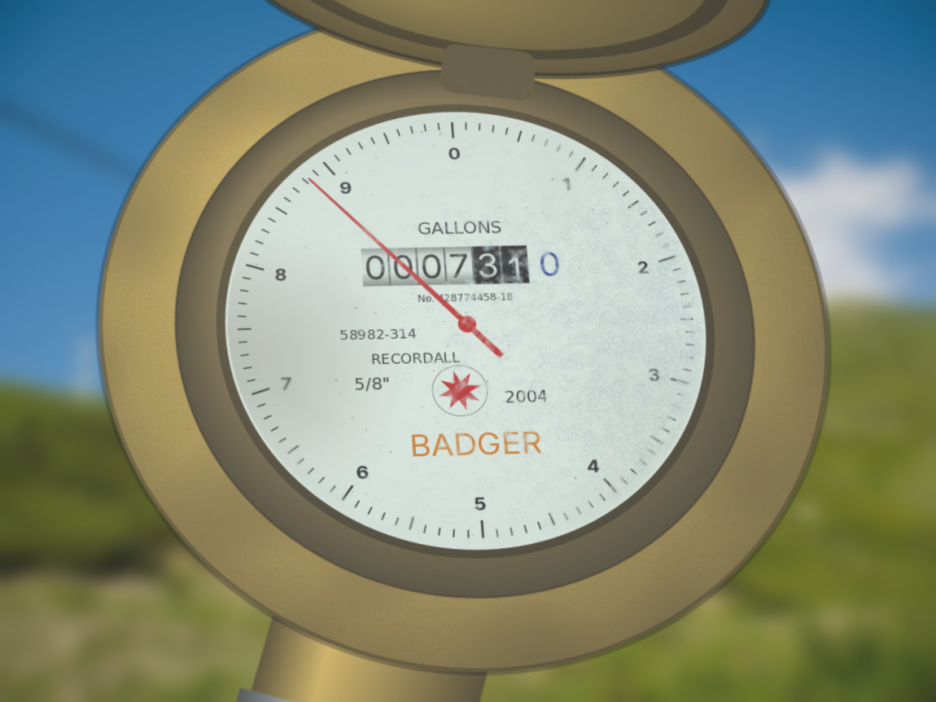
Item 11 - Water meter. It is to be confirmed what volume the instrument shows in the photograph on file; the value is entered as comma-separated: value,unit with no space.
7308.8,gal
